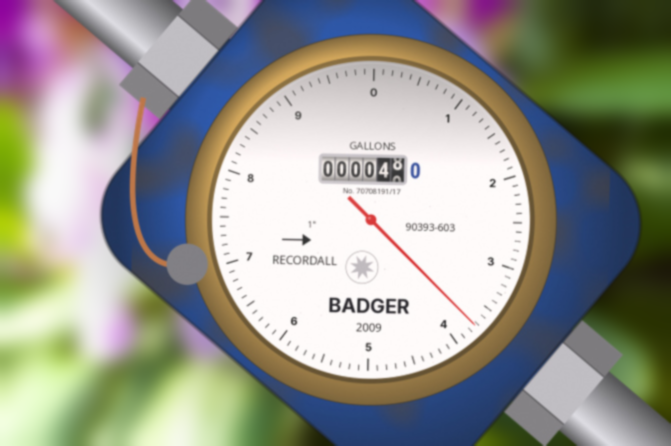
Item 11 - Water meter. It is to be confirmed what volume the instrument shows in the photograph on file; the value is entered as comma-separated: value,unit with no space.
483.7,gal
